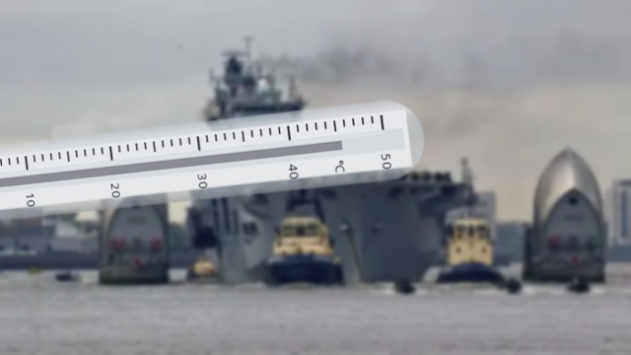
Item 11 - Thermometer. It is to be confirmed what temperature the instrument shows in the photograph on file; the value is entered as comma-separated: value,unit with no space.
45.5,°C
